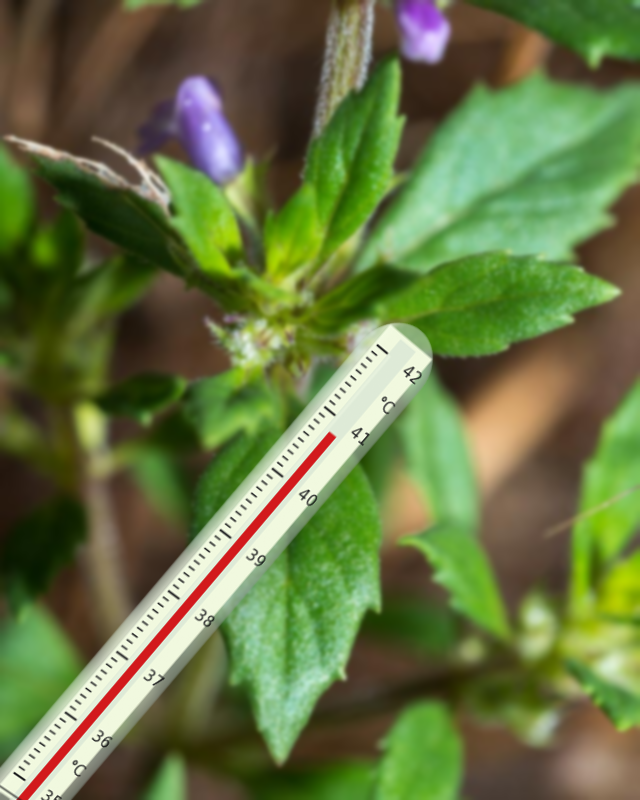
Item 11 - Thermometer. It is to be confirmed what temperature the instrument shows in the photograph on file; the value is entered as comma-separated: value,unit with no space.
40.8,°C
